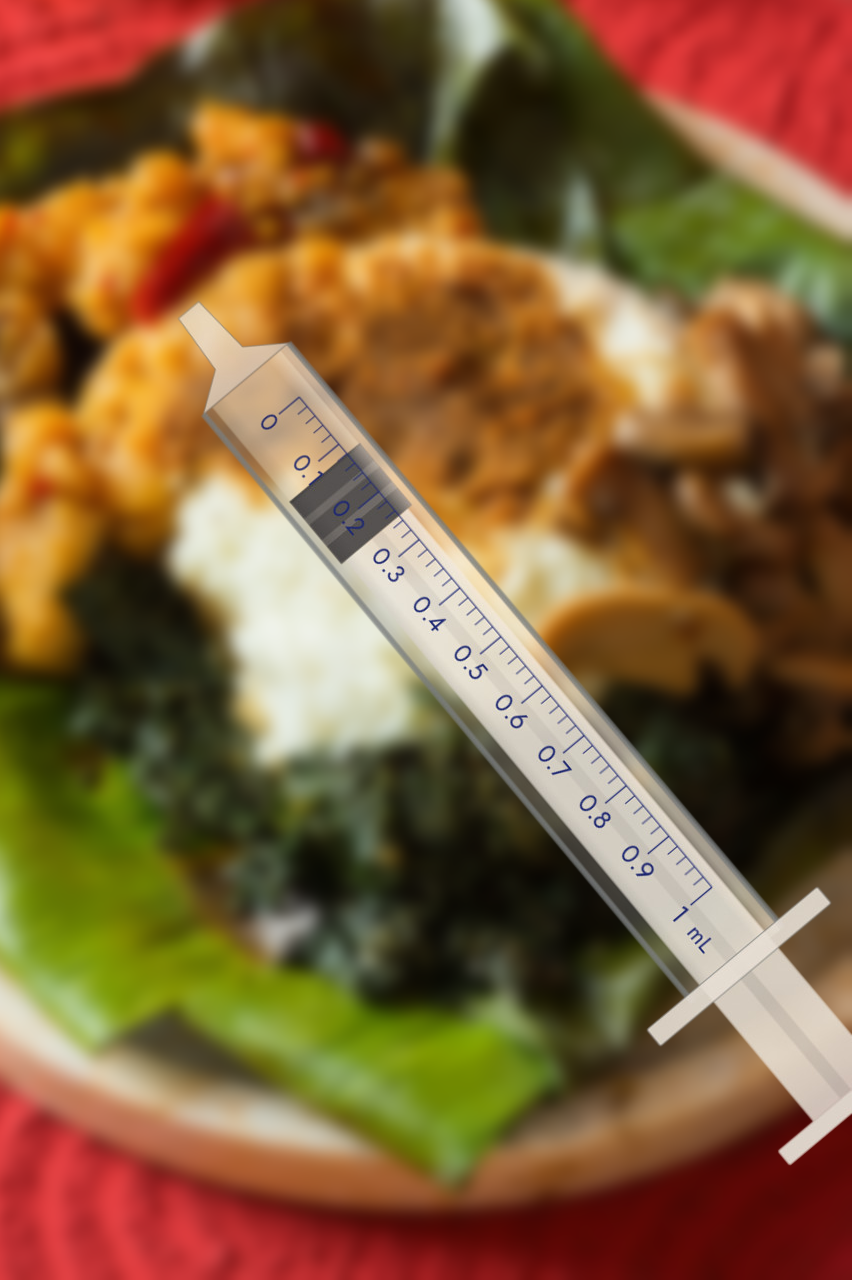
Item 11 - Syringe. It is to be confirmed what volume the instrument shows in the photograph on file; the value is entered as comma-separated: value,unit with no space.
0.12,mL
